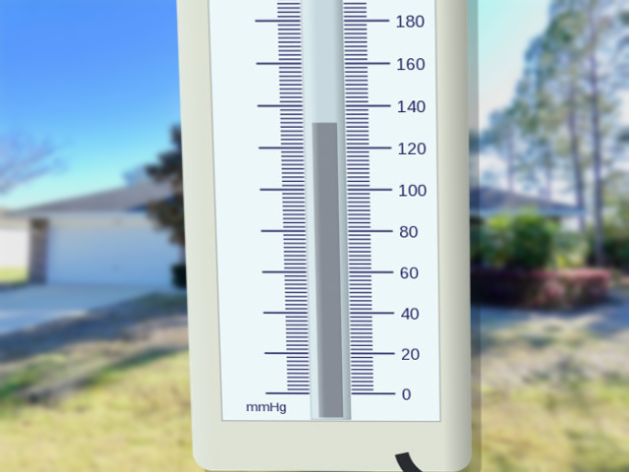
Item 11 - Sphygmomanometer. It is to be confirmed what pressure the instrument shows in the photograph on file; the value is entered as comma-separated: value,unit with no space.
132,mmHg
